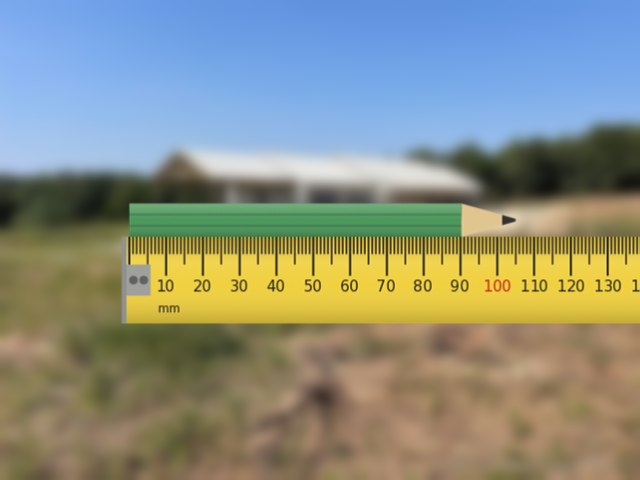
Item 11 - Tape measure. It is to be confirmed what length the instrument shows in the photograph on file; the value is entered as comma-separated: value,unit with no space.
105,mm
